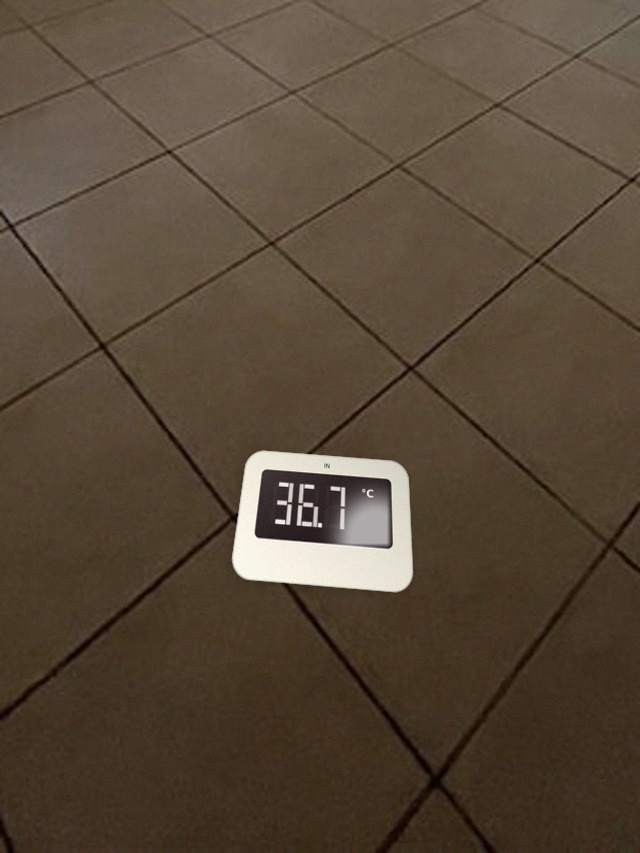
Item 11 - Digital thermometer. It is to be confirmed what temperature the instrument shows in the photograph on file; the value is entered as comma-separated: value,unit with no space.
36.7,°C
